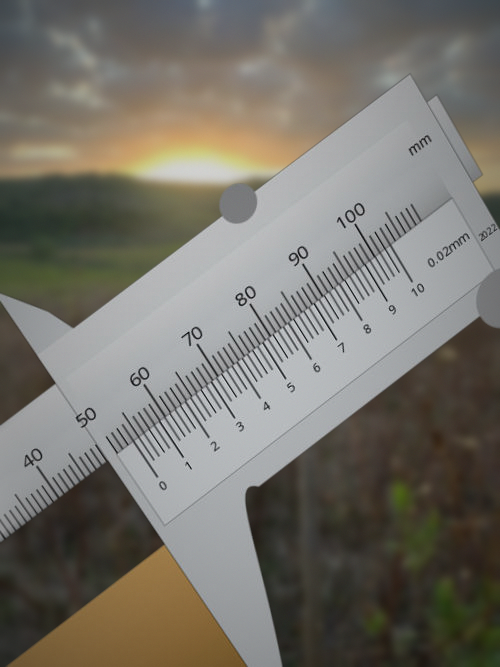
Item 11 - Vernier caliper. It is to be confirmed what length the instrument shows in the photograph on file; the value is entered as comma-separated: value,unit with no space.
54.0,mm
